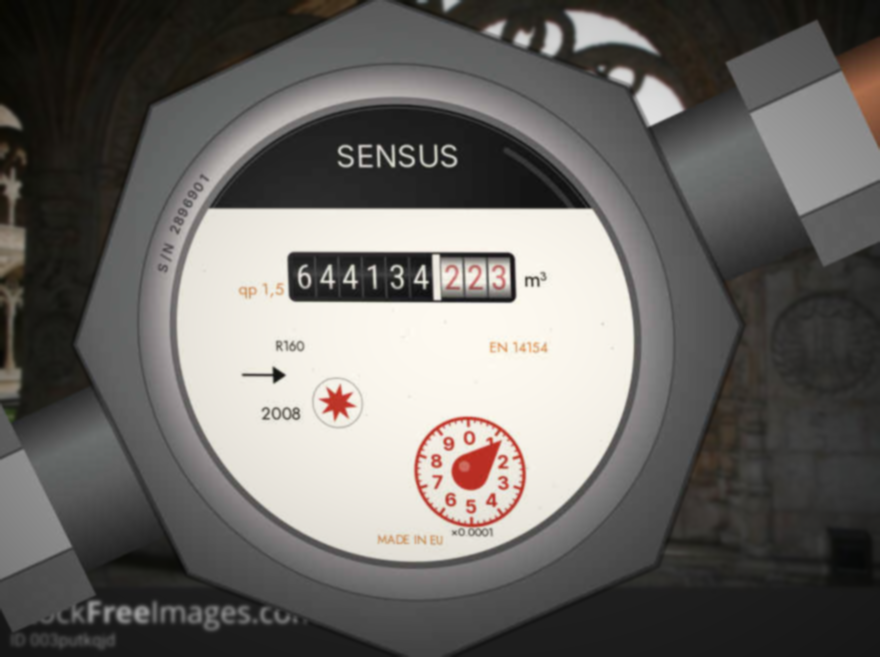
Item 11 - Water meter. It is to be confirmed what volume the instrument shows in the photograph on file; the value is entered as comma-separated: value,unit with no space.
644134.2231,m³
